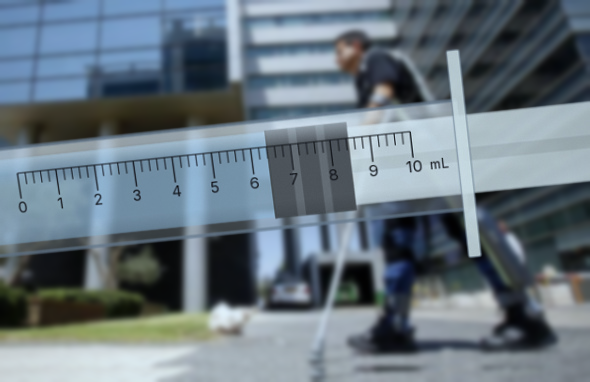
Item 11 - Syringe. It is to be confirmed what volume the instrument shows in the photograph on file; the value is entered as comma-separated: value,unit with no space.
6.4,mL
